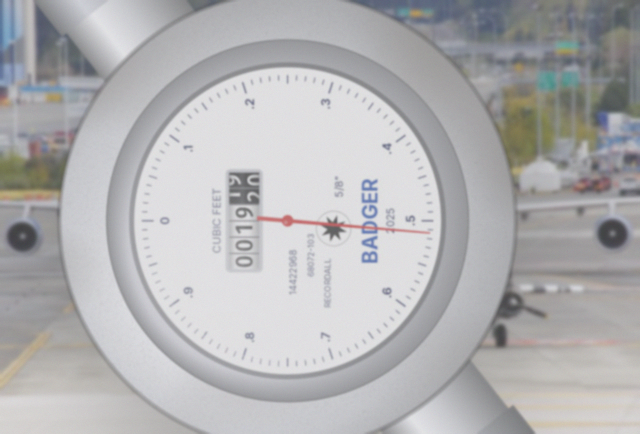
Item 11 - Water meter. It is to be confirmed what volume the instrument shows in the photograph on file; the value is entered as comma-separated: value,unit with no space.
1919.51,ft³
